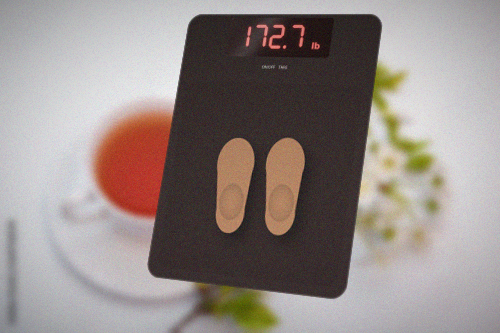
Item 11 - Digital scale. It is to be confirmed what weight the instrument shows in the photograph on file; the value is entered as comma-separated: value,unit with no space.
172.7,lb
